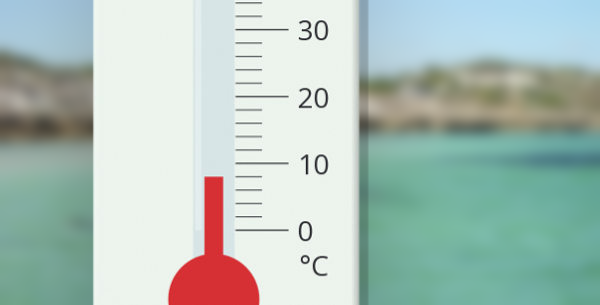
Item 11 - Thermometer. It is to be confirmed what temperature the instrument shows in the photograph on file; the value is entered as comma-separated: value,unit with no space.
8,°C
